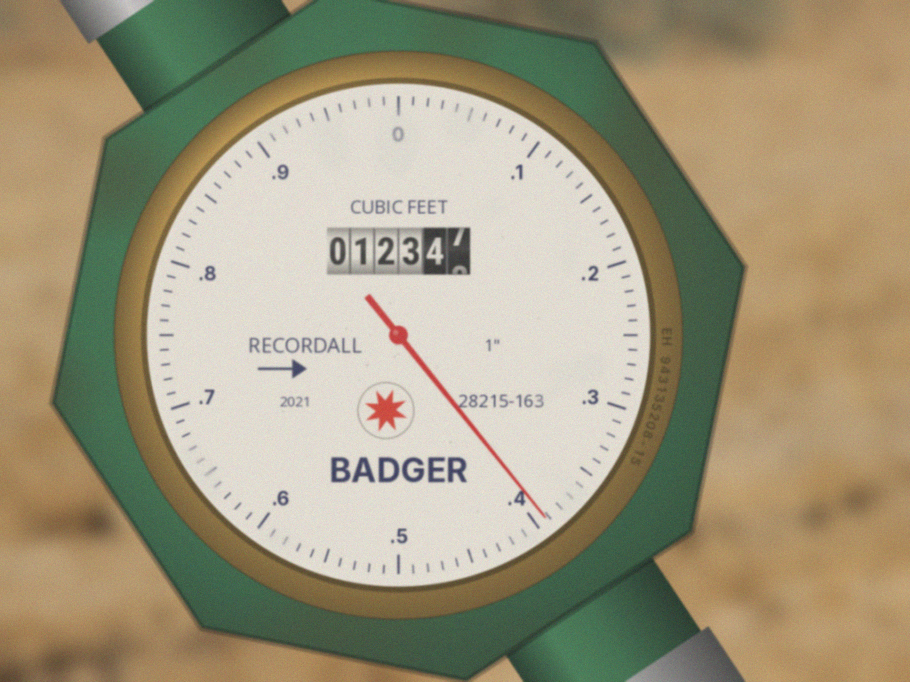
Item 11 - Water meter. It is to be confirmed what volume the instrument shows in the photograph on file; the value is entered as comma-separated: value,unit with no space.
12347.39,ft³
